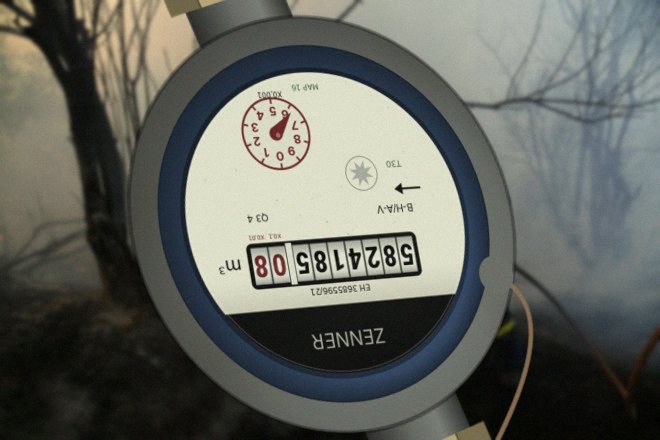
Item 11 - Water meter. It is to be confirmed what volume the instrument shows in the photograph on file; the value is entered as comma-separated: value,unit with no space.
5824185.086,m³
